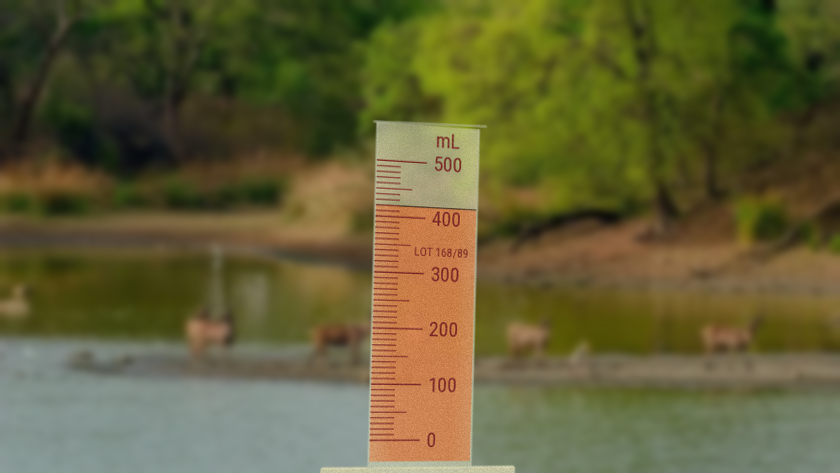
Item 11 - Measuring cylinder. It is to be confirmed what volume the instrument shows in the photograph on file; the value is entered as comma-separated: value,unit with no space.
420,mL
